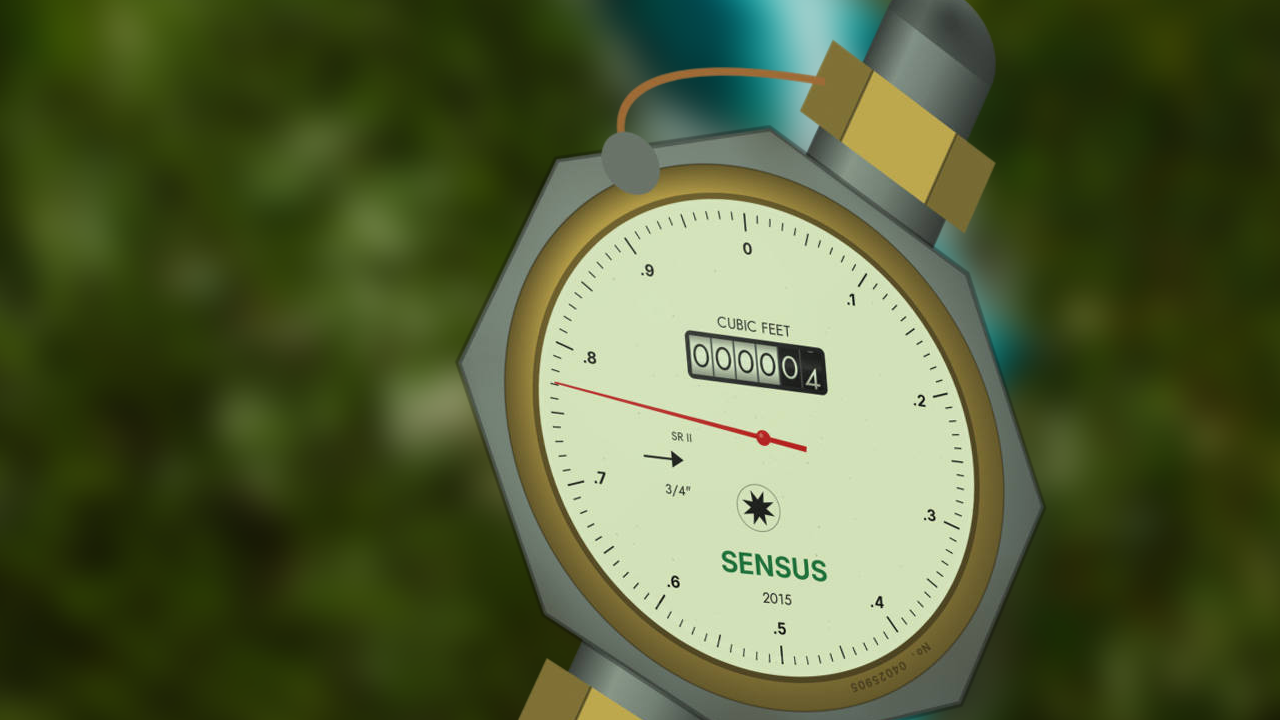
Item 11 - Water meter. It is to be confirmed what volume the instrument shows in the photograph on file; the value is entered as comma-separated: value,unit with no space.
3.77,ft³
